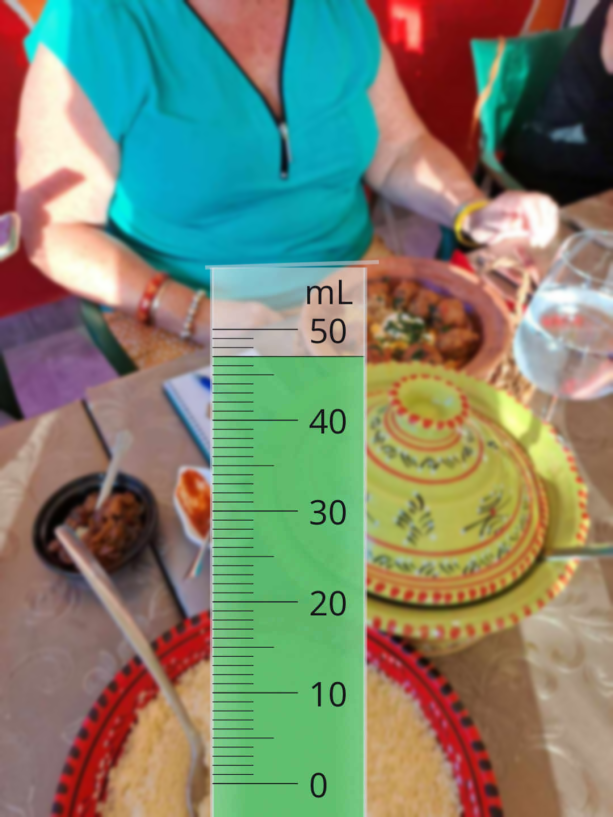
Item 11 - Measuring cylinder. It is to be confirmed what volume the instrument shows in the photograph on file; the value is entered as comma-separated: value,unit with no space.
47,mL
